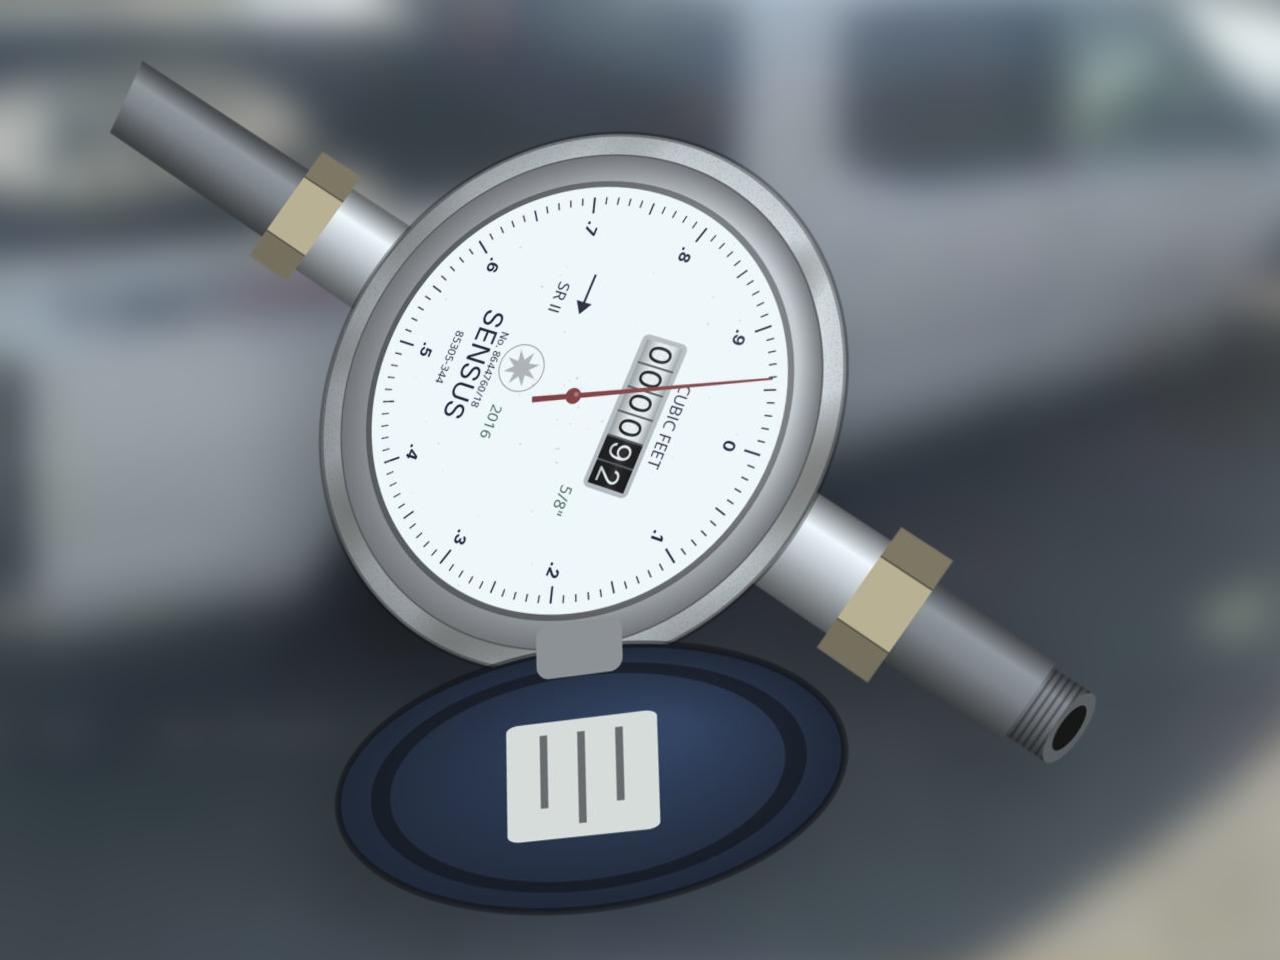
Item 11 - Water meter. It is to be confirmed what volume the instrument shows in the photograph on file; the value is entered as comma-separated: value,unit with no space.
91.94,ft³
